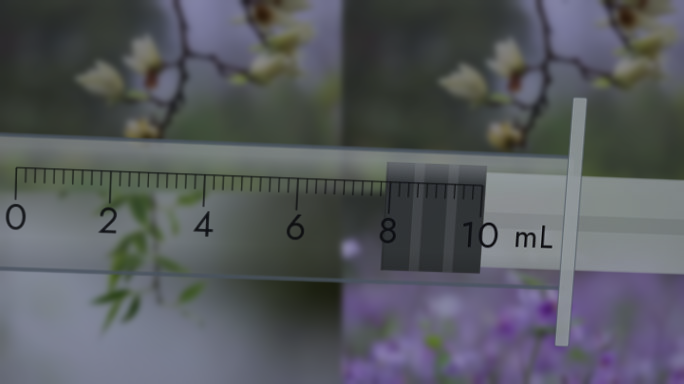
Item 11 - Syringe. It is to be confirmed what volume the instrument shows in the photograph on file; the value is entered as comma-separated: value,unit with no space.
7.9,mL
